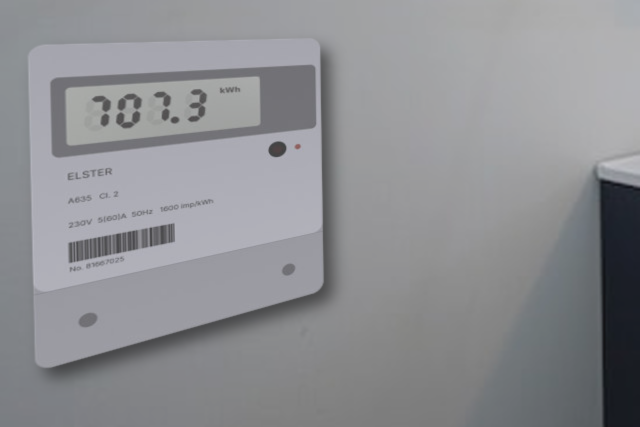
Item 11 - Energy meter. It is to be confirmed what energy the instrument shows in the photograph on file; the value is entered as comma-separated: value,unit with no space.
707.3,kWh
